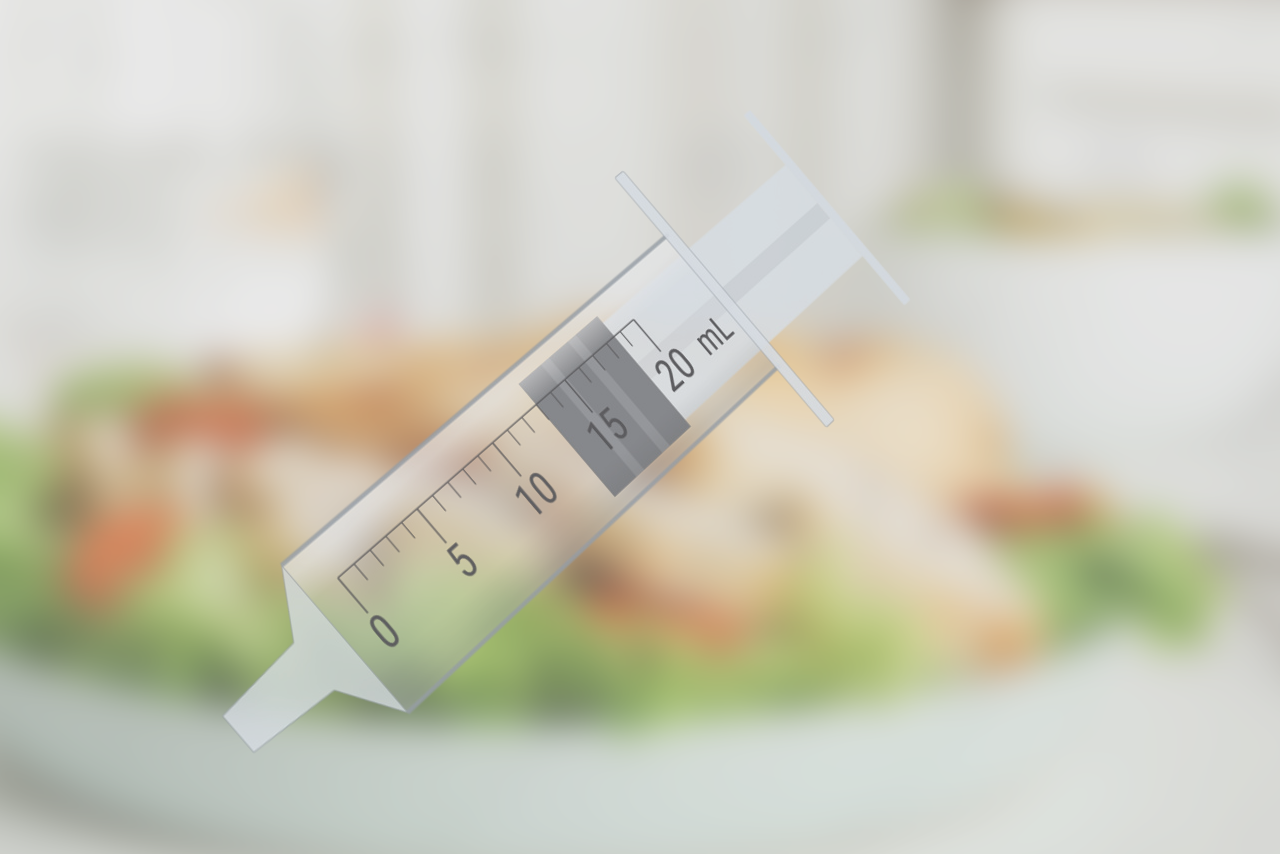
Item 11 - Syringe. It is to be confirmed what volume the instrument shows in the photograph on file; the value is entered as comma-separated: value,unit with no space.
13,mL
